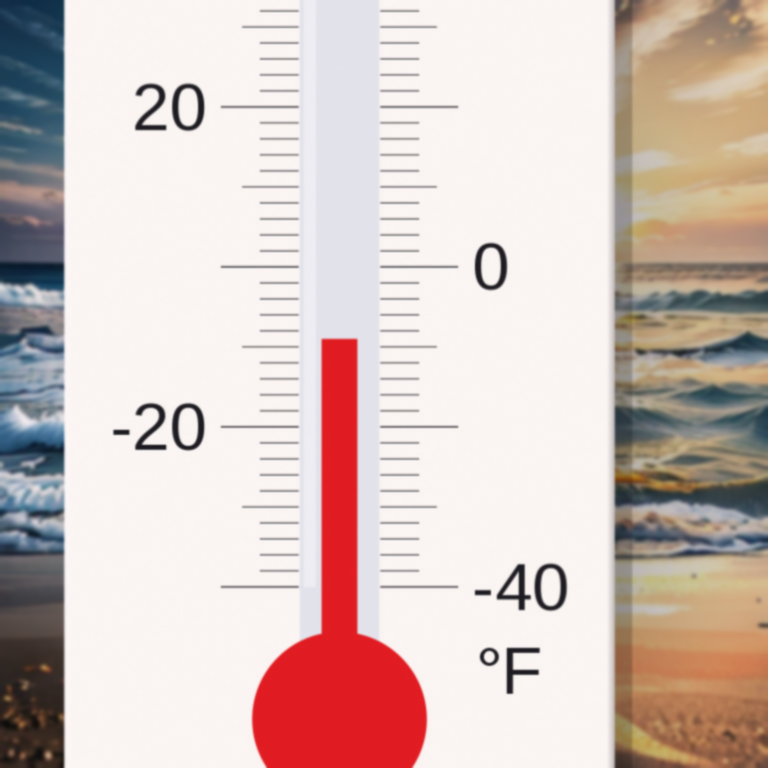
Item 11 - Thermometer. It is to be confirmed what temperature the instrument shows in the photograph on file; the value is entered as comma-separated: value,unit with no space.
-9,°F
